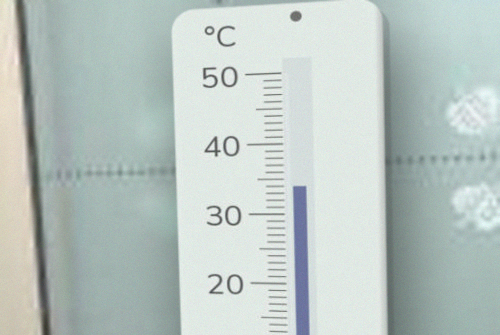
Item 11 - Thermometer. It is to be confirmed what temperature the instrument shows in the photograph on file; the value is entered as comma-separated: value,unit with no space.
34,°C
